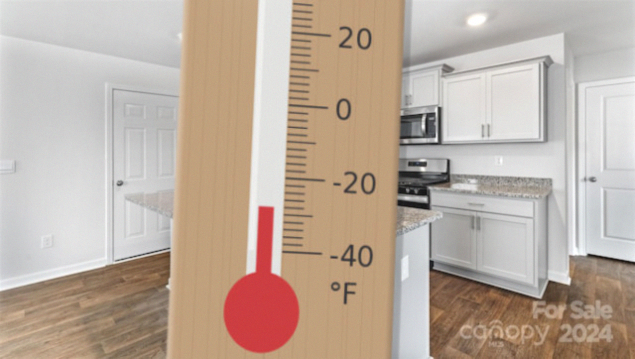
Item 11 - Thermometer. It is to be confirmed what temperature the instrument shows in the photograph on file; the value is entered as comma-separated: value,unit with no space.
-28,°F
